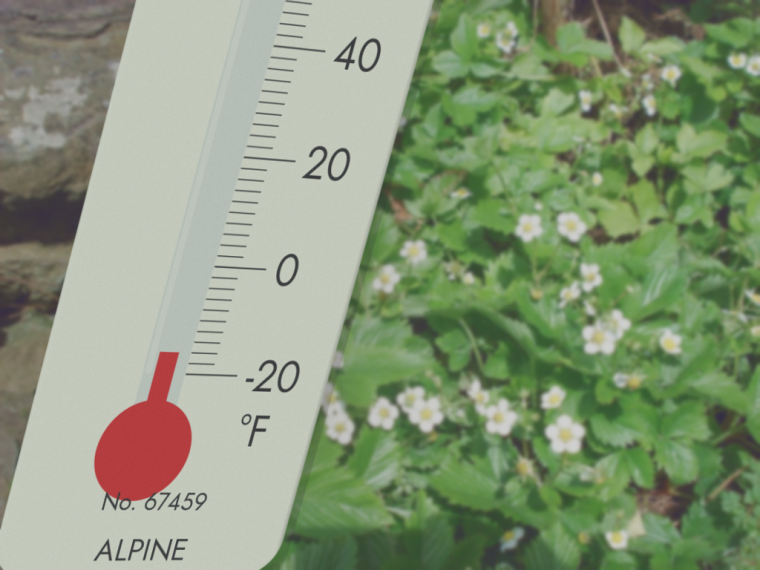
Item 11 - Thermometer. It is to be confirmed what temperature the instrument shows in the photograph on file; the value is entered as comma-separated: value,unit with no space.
-16,°F
